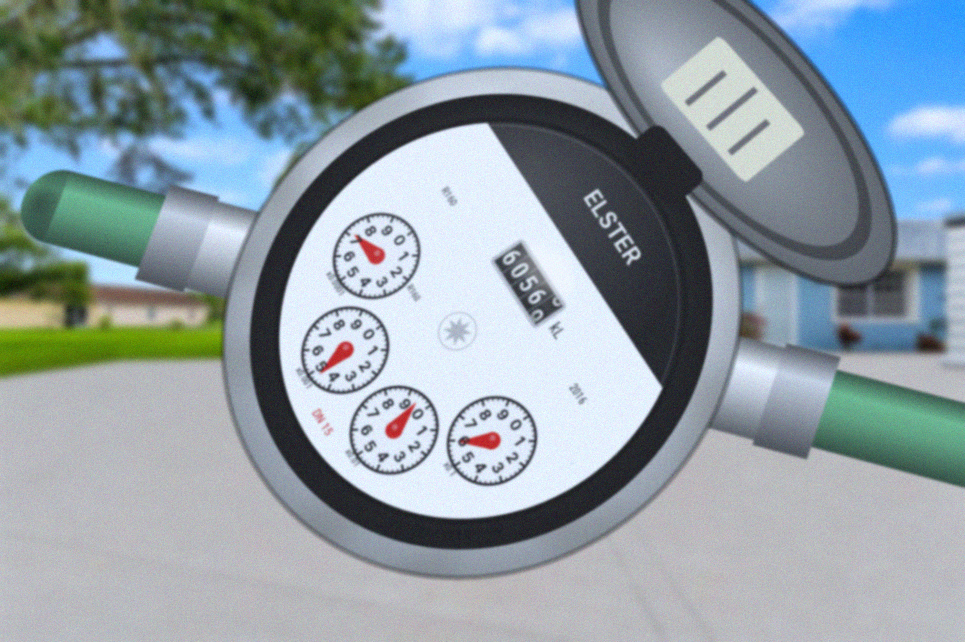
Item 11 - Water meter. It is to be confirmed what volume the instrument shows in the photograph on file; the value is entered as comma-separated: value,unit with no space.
60568.5947,kL
